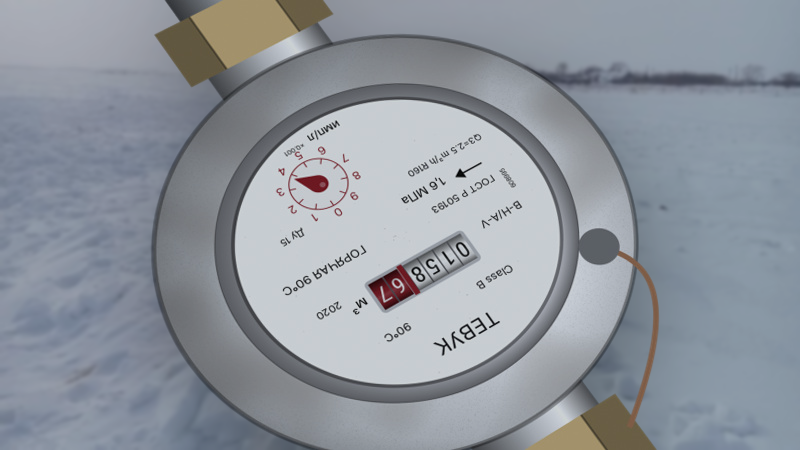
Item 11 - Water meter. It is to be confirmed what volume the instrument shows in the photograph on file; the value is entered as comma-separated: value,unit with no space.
158.673,m³
